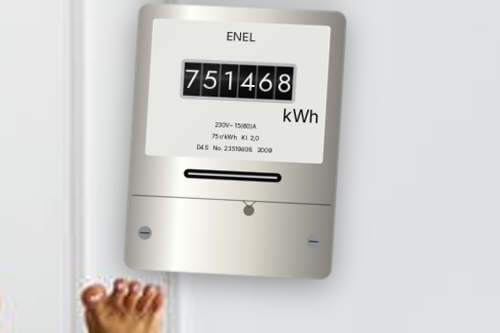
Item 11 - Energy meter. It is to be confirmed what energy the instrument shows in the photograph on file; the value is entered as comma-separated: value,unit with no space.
751468,kWh
